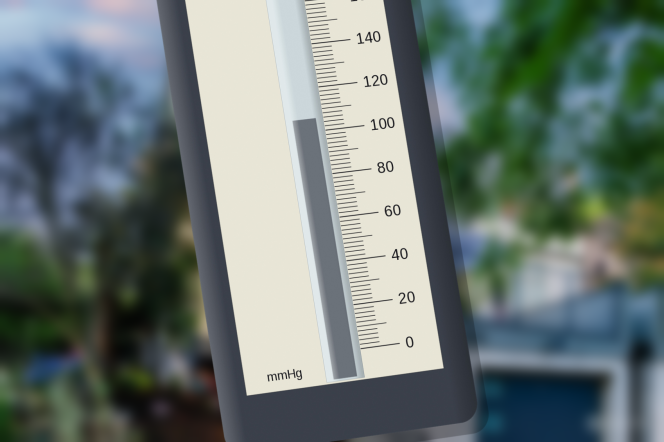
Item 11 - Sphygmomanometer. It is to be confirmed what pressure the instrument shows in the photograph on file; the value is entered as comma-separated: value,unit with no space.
106,mmHg
